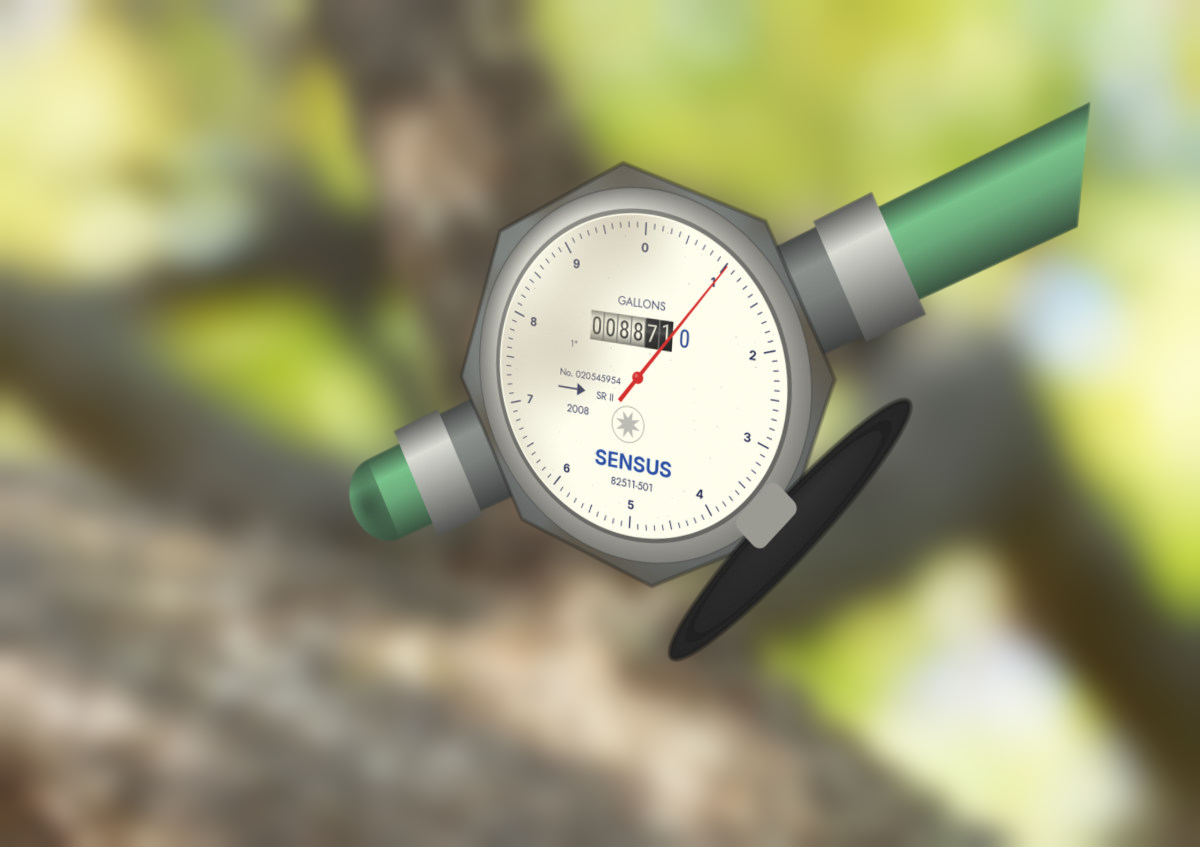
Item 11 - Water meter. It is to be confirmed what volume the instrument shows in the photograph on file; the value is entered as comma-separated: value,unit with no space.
88711.0,gal
